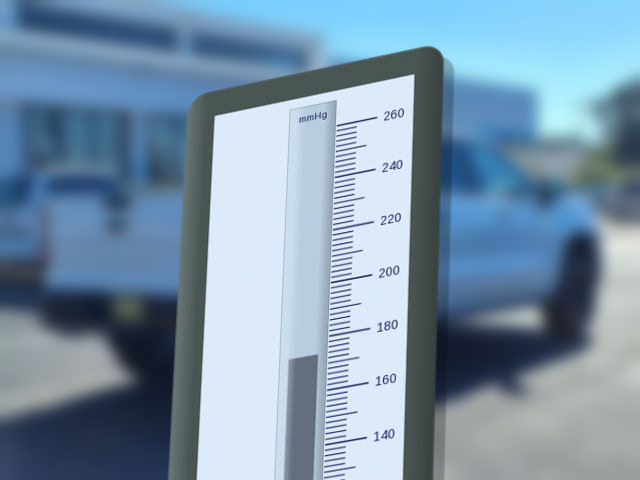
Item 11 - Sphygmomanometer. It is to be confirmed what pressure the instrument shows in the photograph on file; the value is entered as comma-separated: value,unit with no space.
174,mmHg
